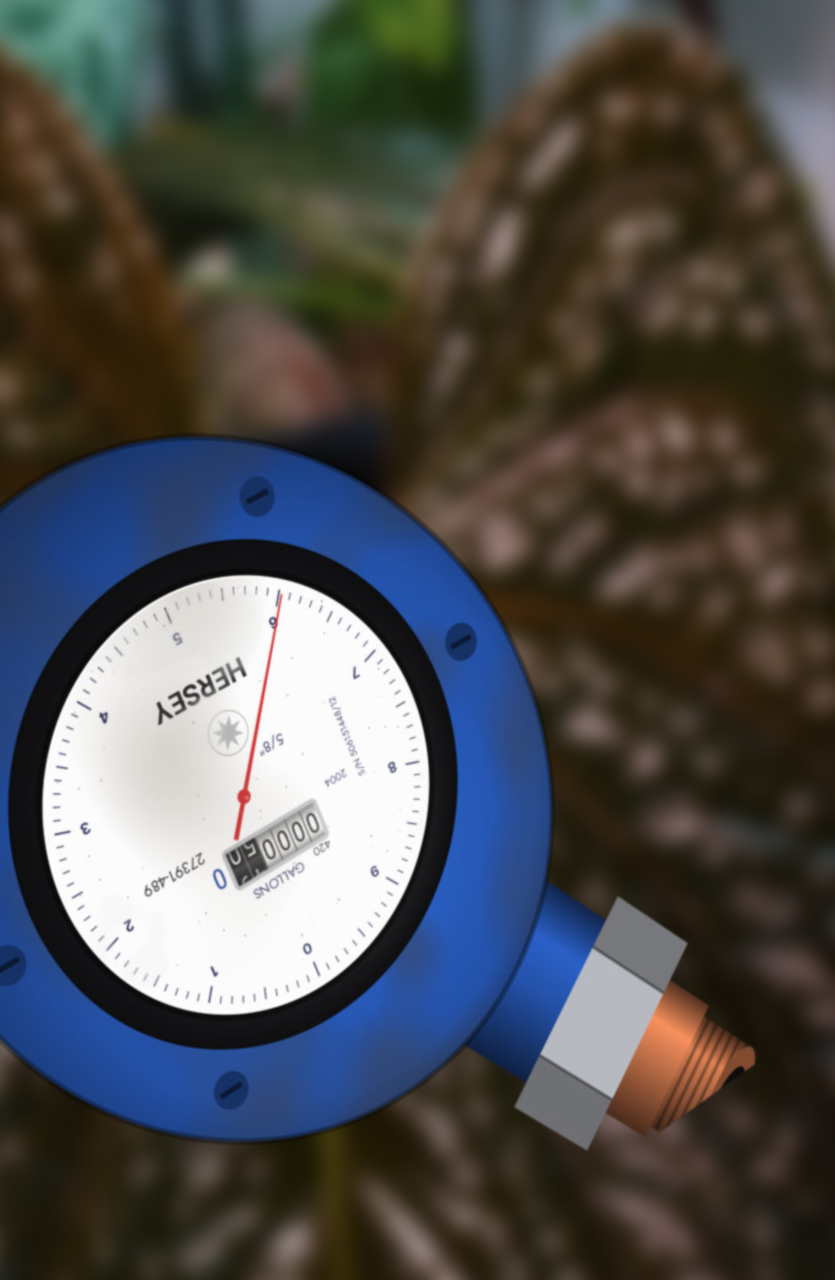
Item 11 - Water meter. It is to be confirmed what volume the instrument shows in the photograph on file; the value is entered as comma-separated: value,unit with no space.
496.0,gal
